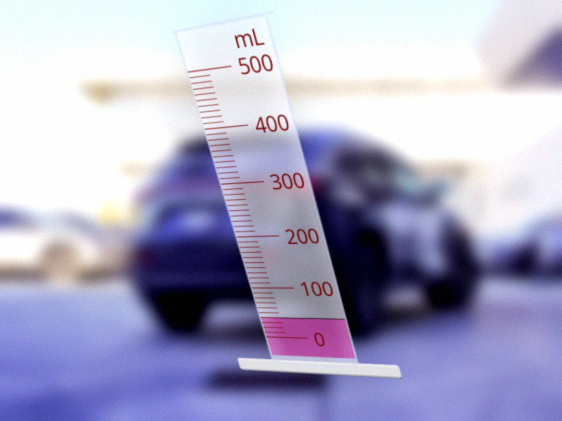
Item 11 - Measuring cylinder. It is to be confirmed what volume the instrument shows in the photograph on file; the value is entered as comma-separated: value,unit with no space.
40,mL
